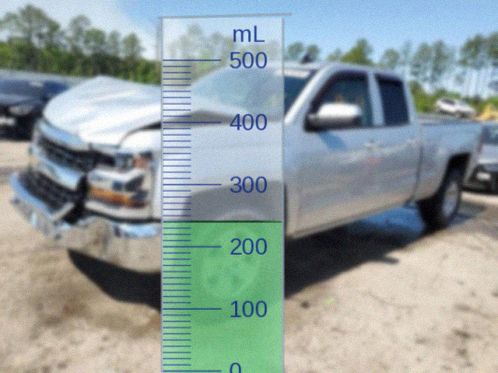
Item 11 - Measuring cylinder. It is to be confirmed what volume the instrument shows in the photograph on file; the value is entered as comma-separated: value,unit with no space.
240,mL
